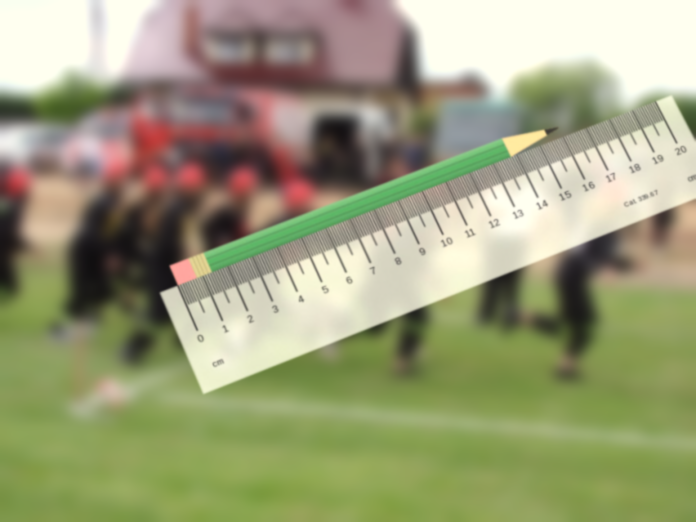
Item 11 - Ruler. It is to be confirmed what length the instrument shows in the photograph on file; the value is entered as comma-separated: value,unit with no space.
16,cm
